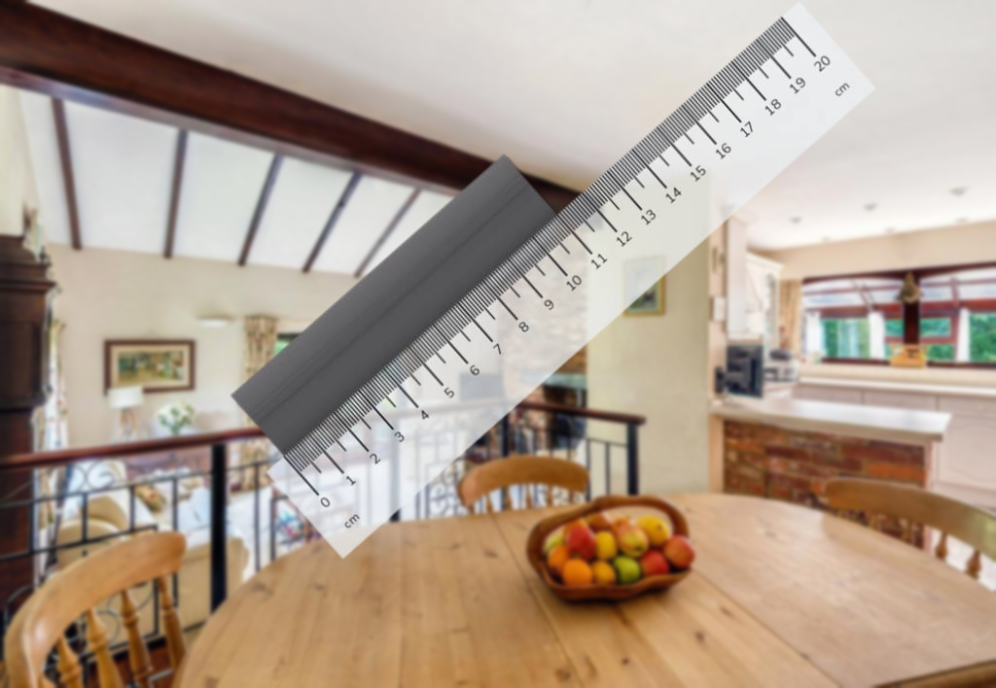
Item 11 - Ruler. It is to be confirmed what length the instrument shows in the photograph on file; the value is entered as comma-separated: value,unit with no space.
11,cm
